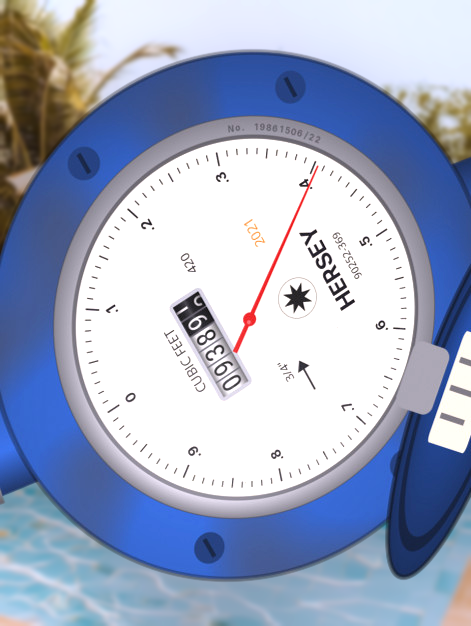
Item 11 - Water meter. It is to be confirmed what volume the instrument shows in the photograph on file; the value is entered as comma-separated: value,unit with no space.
93891.40,ft³
